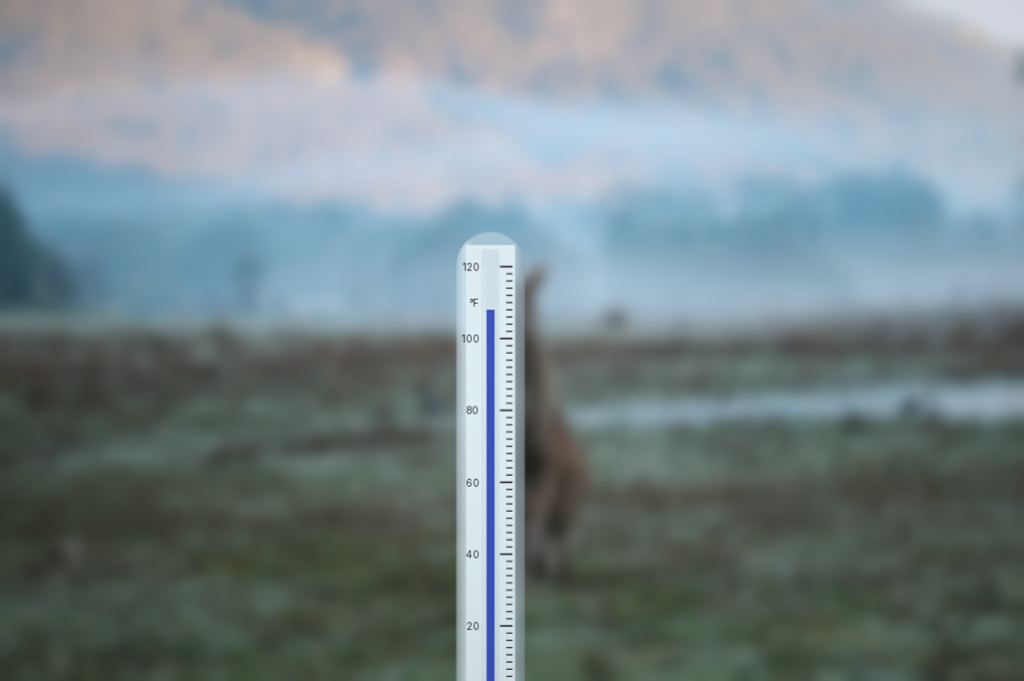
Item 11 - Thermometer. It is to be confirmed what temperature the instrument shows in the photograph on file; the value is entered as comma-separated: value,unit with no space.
108,°F
